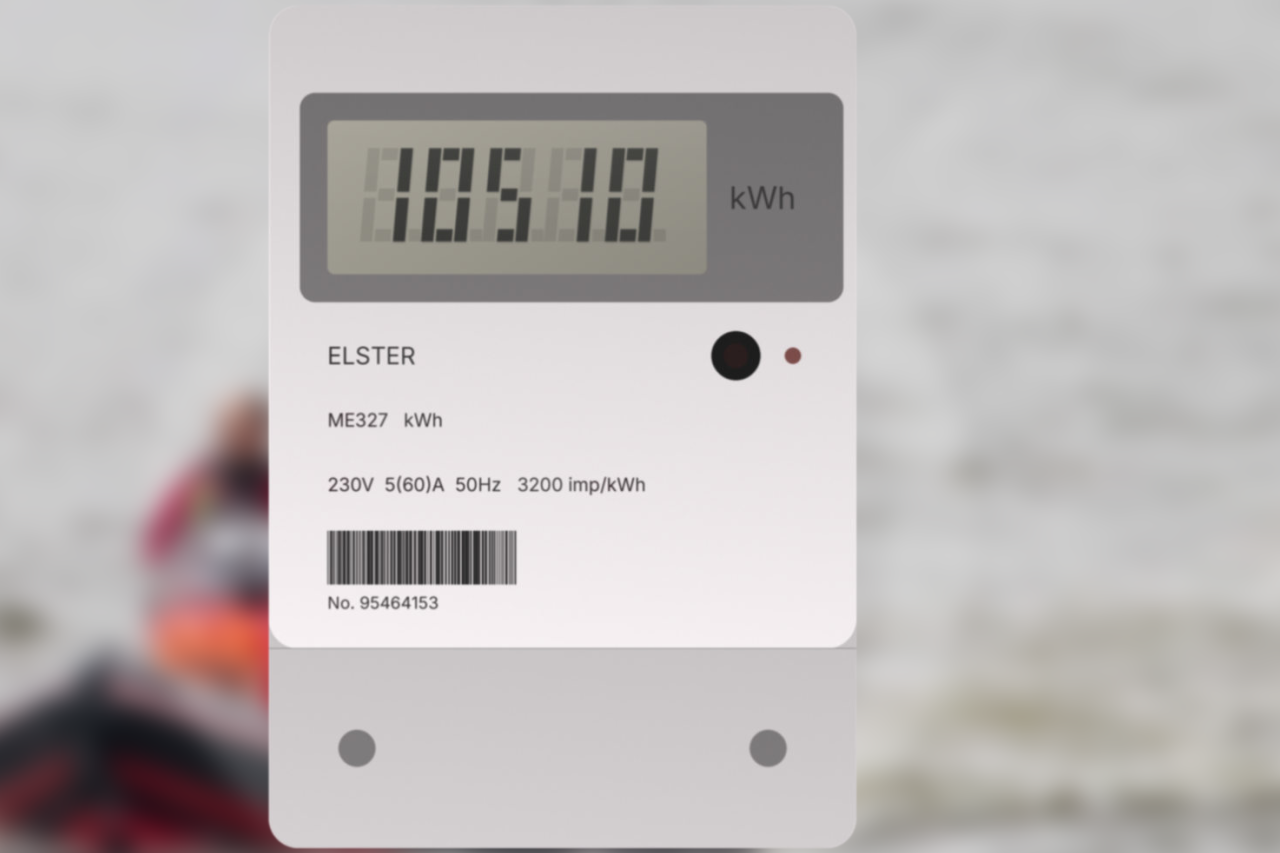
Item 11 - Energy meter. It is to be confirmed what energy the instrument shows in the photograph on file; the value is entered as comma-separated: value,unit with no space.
10510,kWh
